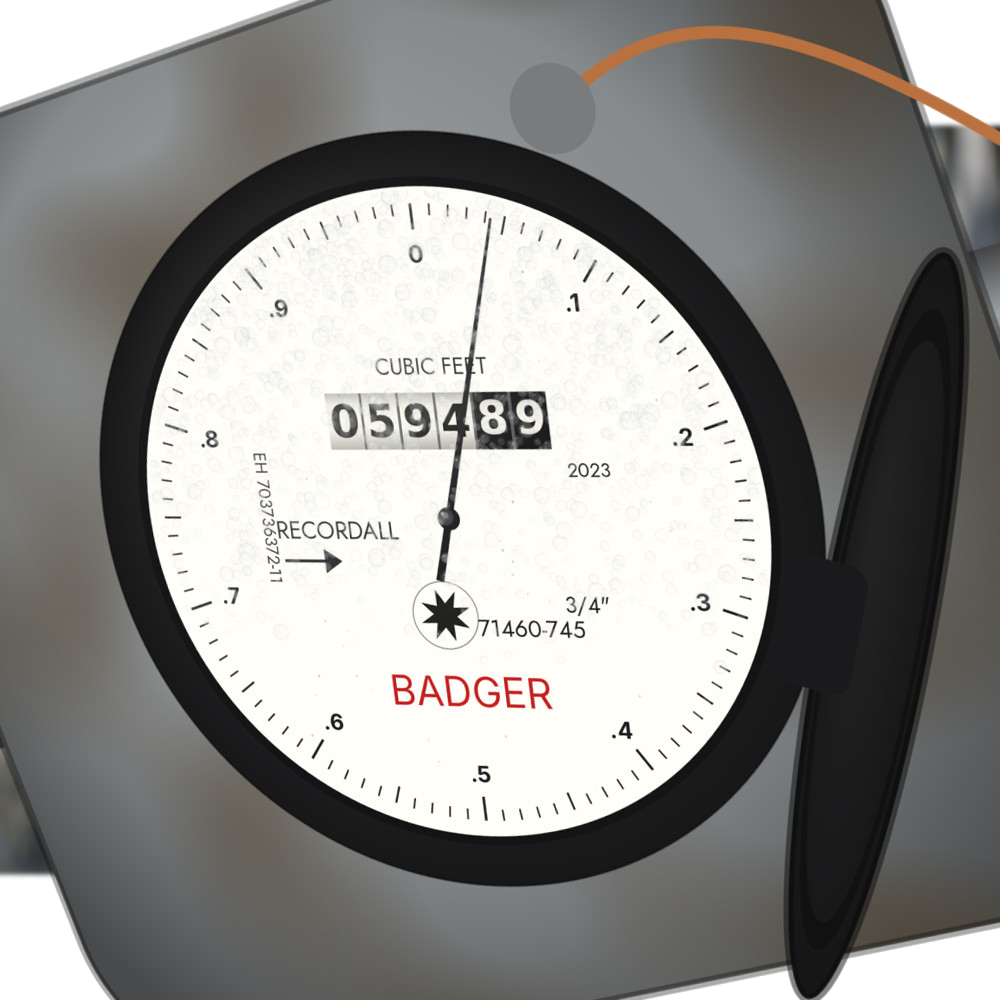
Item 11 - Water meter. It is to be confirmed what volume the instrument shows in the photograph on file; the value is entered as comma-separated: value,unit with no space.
59489.04,ft³
